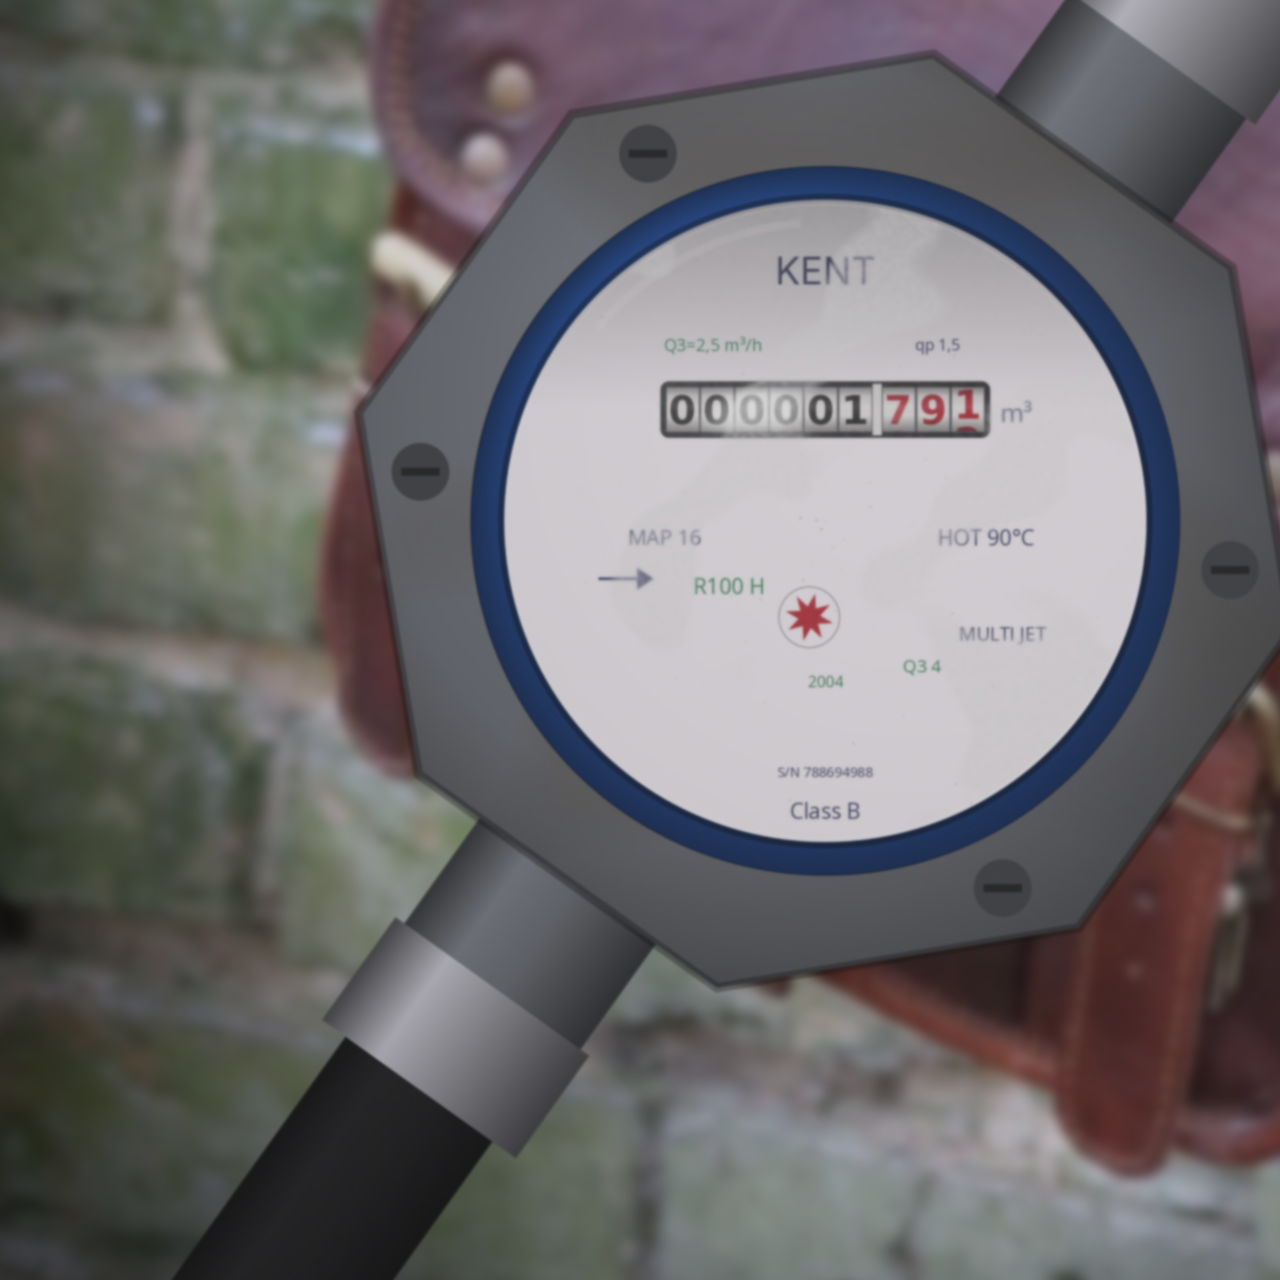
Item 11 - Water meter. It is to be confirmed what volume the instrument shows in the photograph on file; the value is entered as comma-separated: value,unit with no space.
1.791,m³
